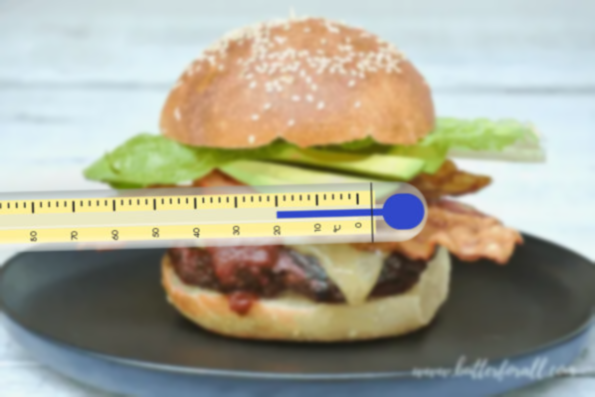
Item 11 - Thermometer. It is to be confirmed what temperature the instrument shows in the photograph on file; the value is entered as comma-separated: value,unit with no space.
20,°C
